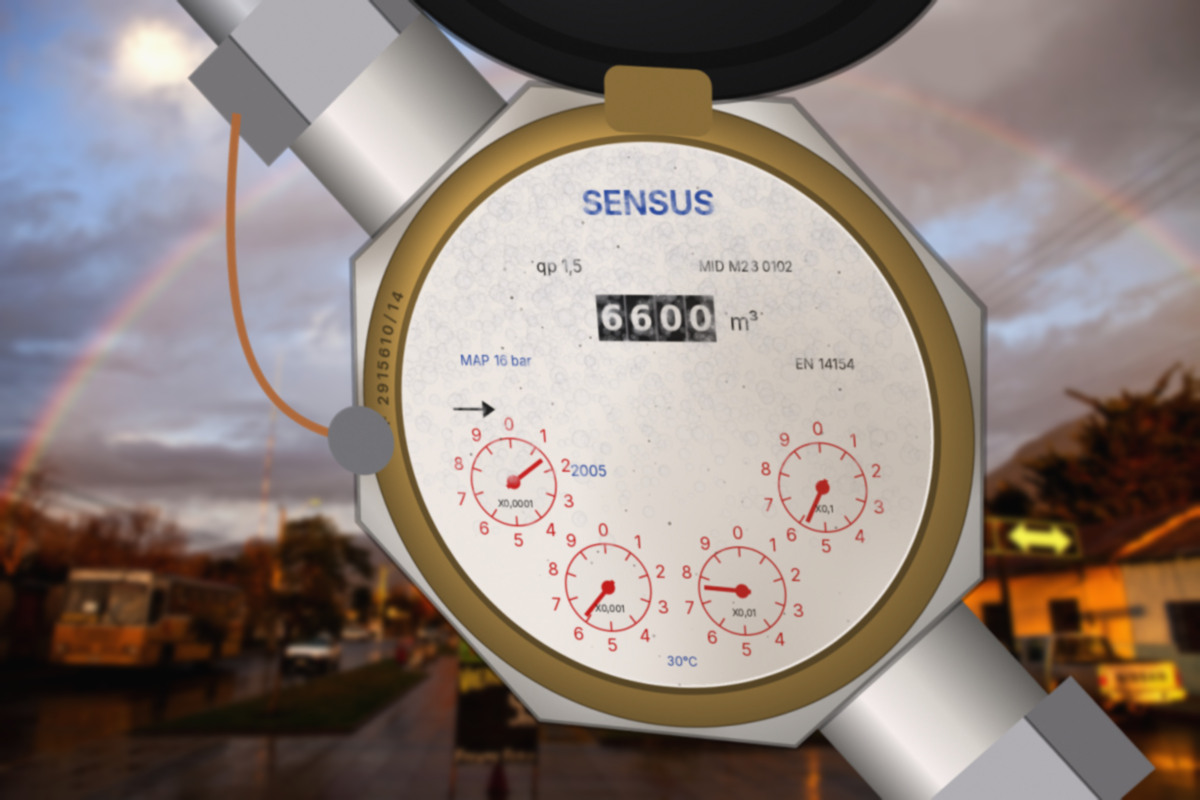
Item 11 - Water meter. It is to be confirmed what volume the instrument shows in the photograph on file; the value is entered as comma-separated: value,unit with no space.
6600.5761,m³
